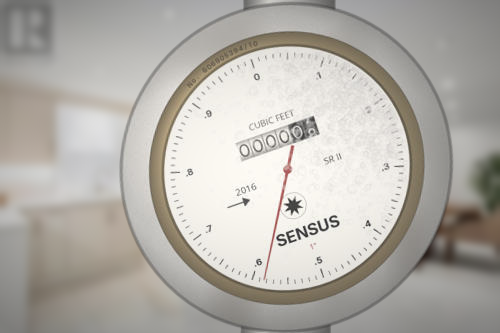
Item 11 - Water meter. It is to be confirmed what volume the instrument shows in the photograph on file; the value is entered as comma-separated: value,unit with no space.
7.58,ft³
